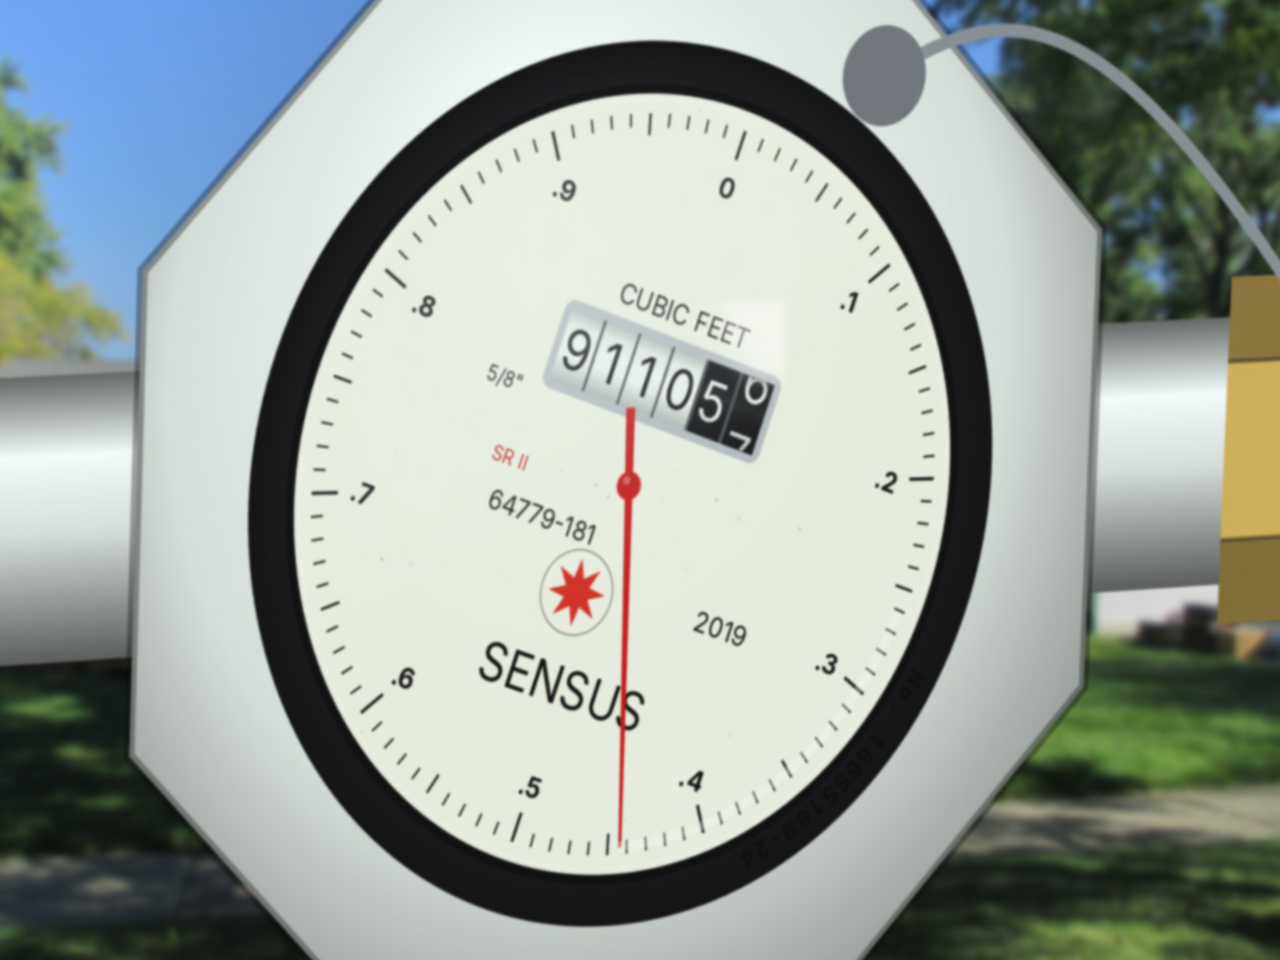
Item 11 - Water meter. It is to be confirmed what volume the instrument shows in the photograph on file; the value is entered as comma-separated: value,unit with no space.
911056.44,ft³
